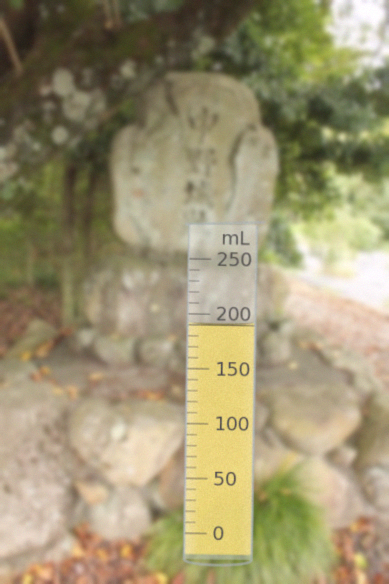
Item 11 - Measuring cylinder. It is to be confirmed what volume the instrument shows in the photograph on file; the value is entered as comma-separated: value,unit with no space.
190,mL
